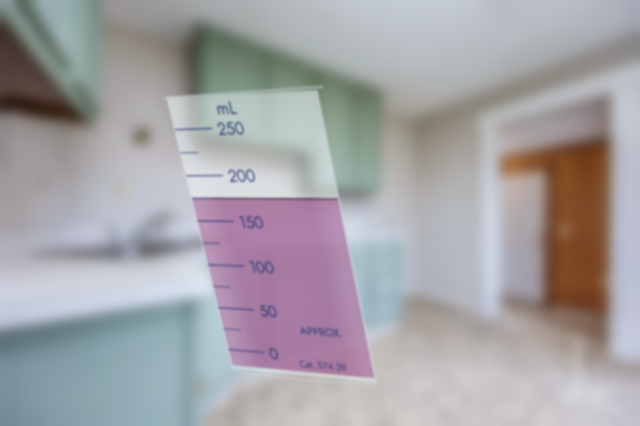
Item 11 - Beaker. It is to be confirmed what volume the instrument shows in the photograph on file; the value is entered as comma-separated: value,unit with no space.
175,mL
